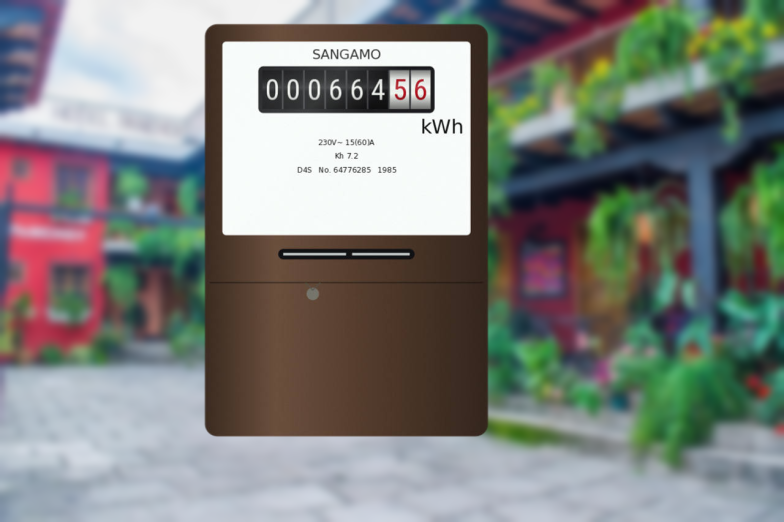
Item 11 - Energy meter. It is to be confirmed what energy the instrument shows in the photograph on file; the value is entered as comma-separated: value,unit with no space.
664.56,kWh
